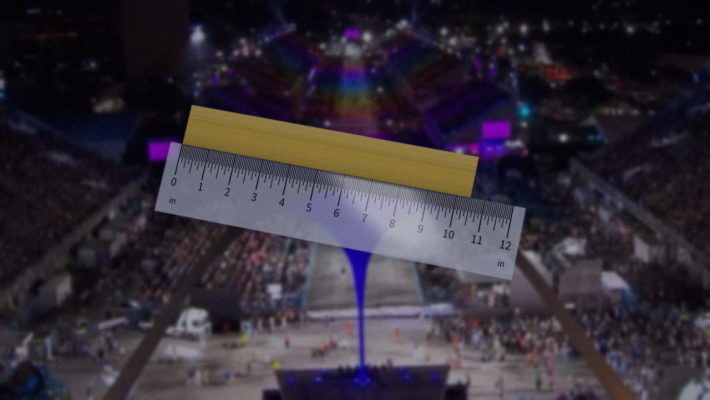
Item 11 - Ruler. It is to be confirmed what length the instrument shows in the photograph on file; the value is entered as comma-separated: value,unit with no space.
10.5,in
